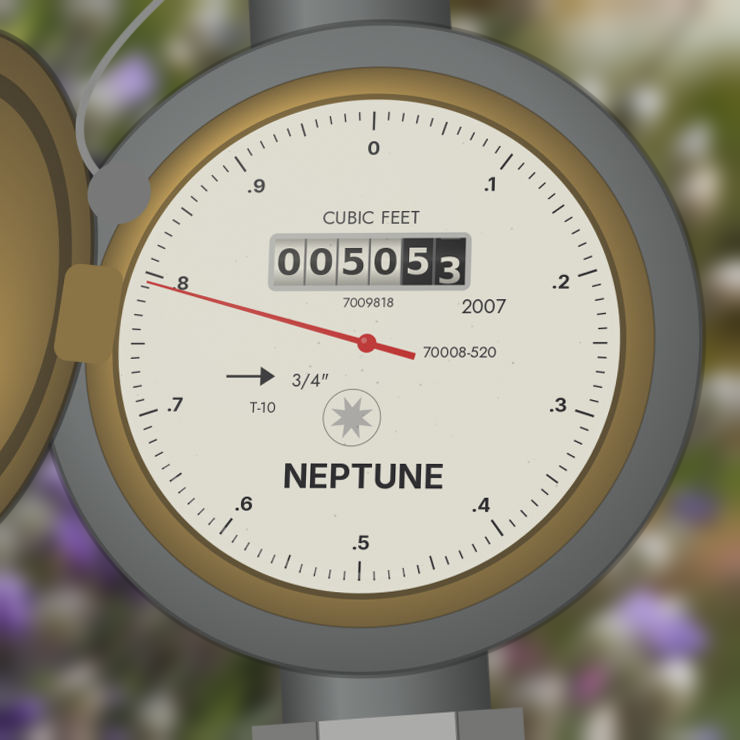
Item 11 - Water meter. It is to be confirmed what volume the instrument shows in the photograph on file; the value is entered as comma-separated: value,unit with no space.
5052.79,ft³
